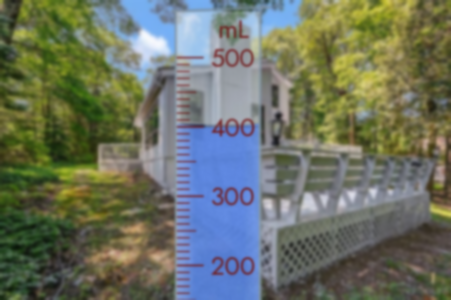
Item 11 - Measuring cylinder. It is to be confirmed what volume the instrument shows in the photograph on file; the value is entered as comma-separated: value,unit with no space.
400,mL
